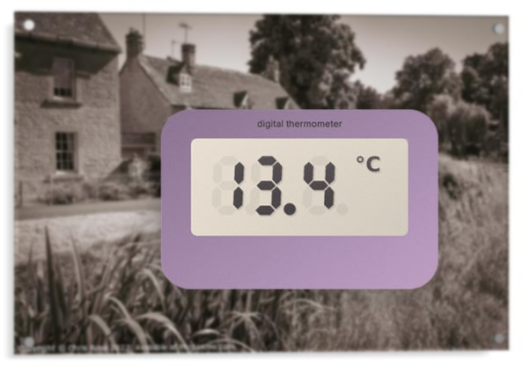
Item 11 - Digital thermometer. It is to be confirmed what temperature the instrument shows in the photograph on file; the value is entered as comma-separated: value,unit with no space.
13.4,°C
